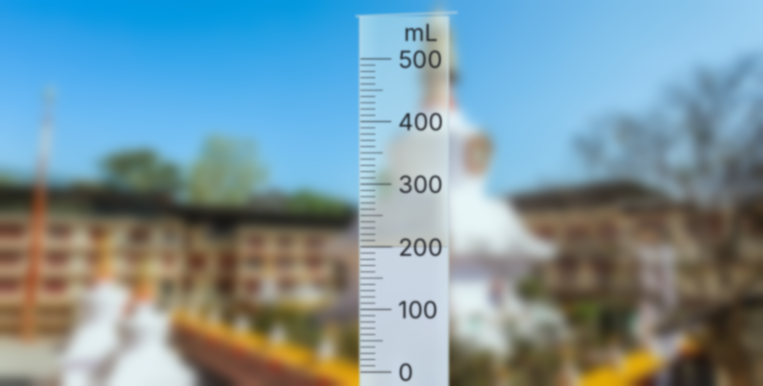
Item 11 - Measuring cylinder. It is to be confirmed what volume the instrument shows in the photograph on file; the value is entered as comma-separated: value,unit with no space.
200,mL
